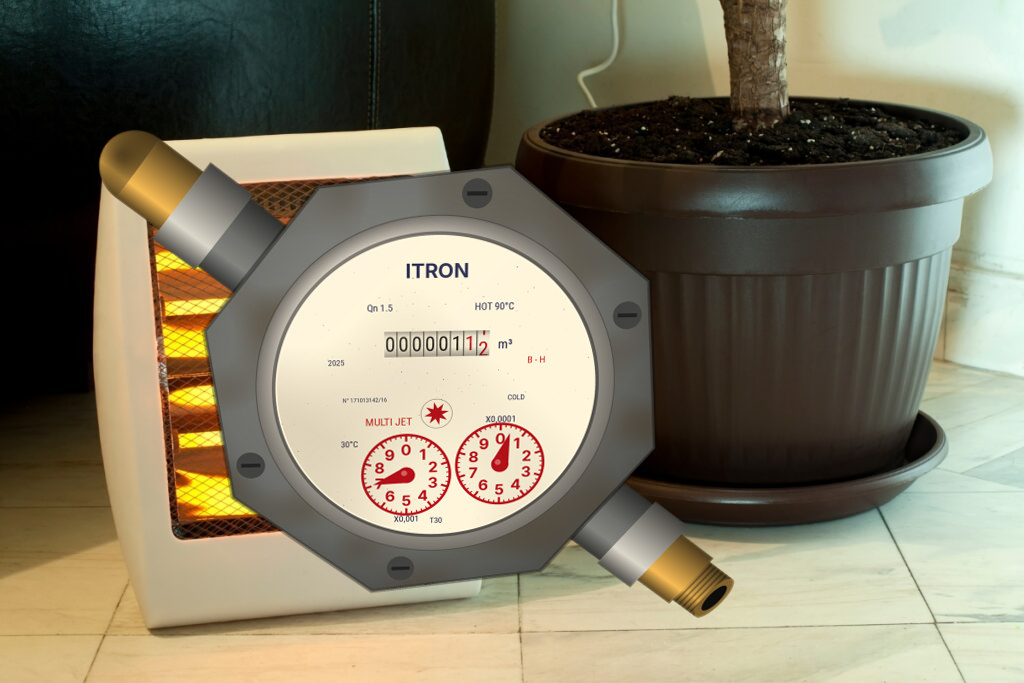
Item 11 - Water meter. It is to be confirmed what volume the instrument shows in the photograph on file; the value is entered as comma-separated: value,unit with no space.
1.1170,m³
